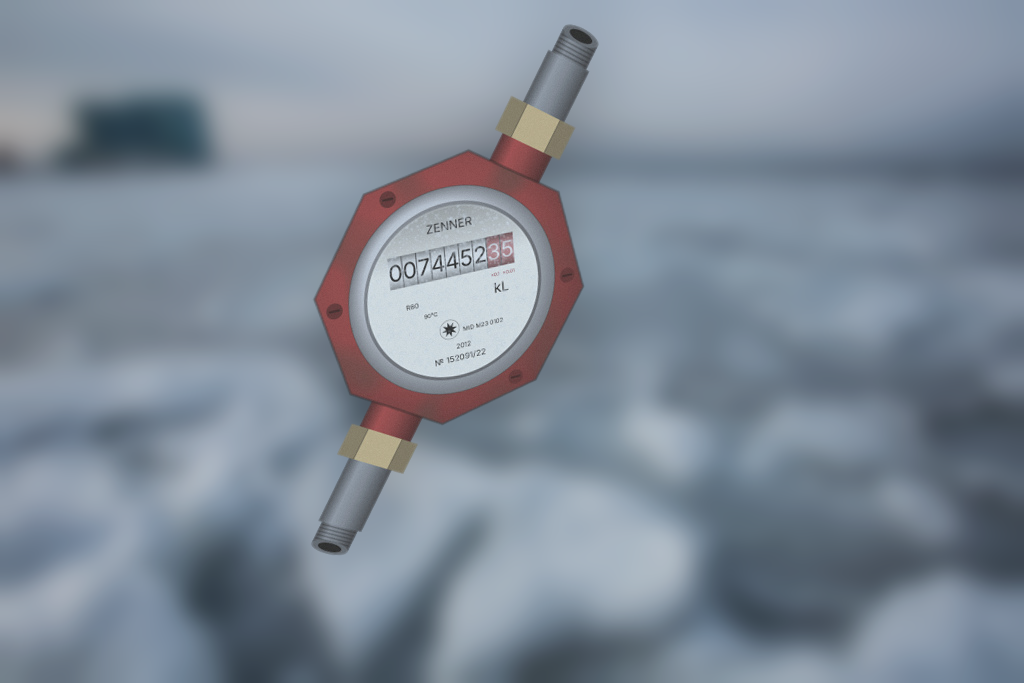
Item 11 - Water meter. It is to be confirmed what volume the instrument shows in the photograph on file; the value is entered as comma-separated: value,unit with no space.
74452.35,kL
